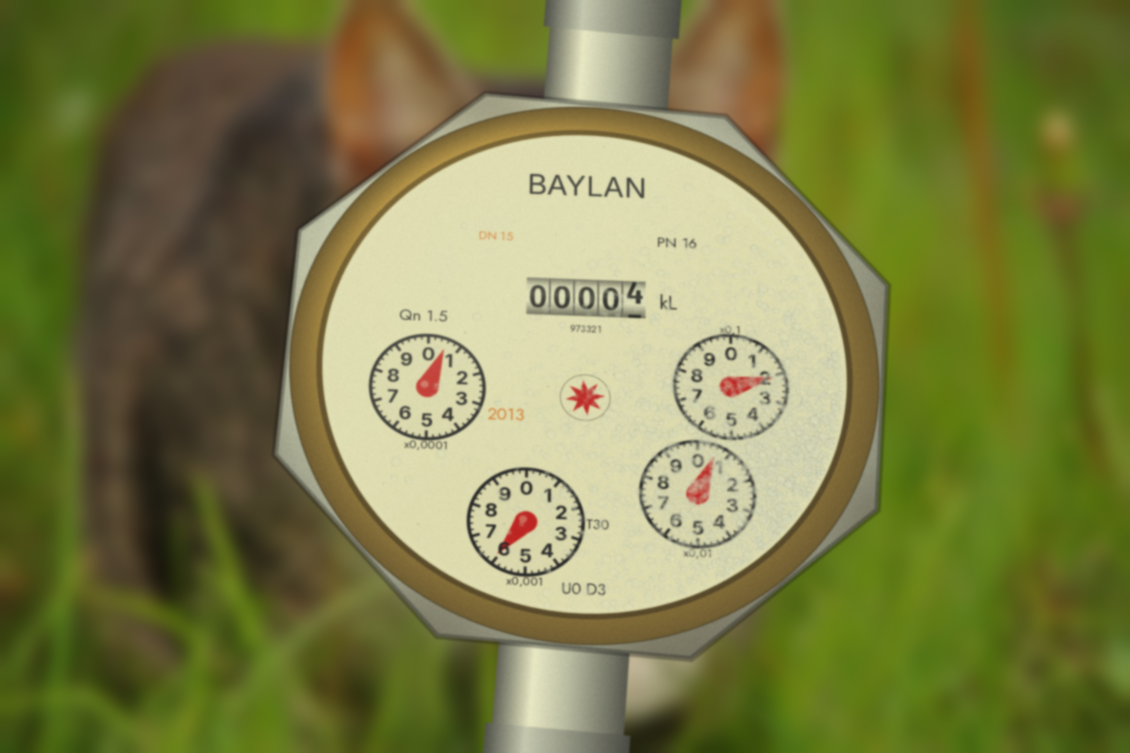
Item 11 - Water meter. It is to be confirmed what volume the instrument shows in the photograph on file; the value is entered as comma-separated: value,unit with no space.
4.2060,kL
